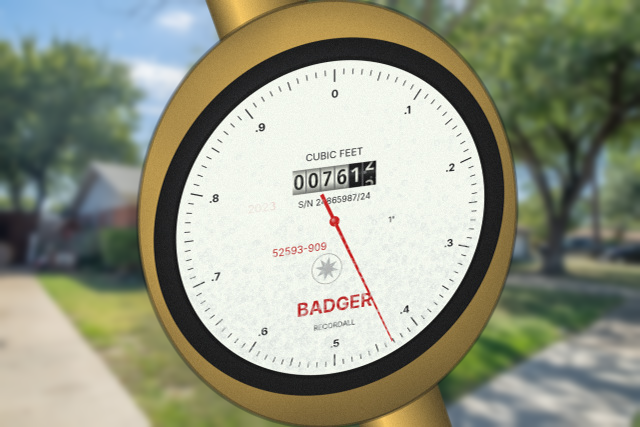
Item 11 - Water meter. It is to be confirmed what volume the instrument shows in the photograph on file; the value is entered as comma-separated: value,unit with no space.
7612.43,ft³
